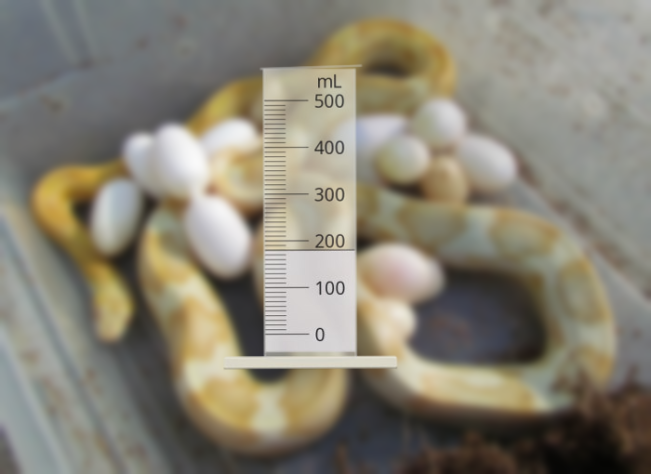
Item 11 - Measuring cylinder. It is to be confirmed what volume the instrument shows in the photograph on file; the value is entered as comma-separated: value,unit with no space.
180,mL
